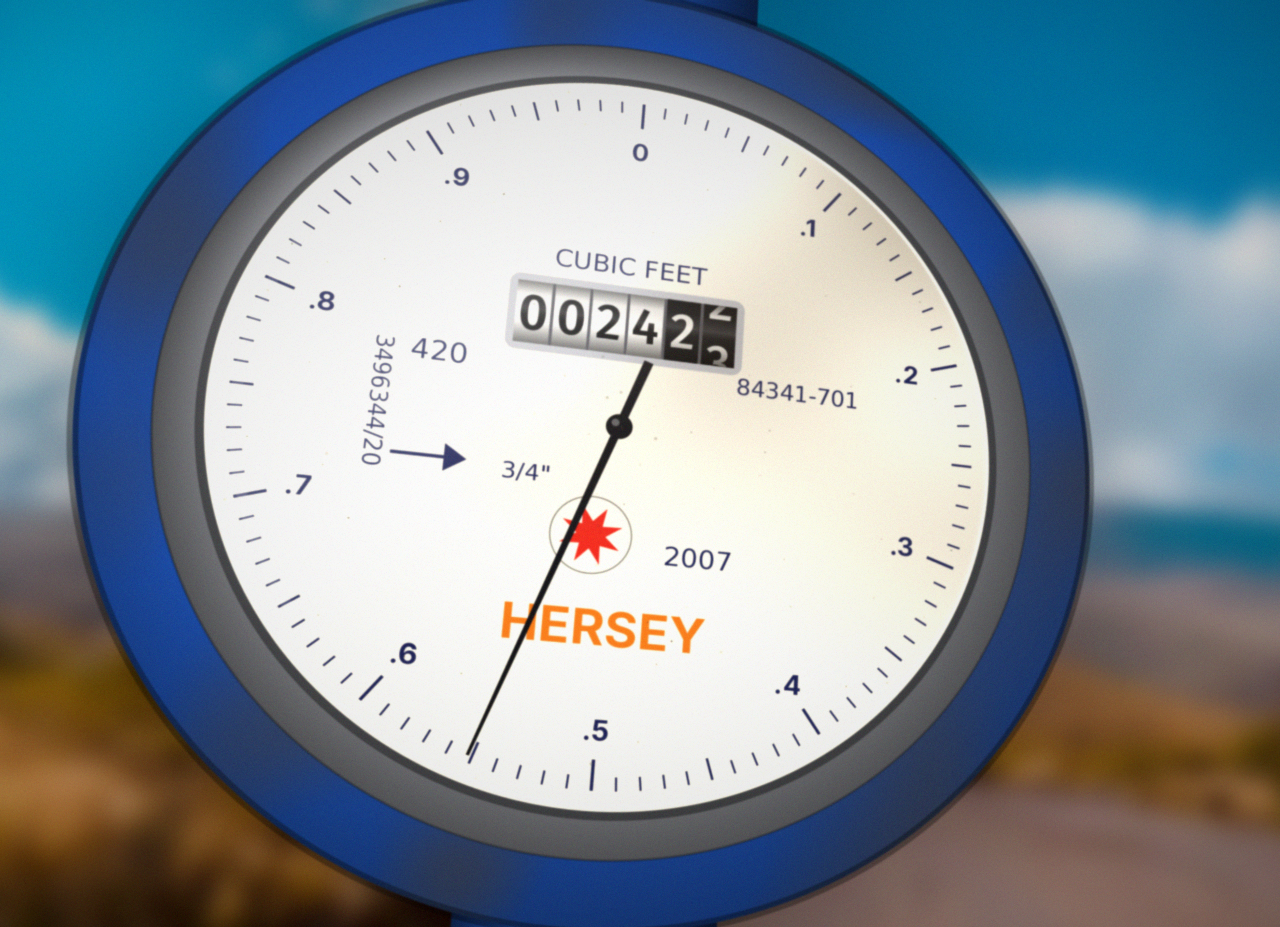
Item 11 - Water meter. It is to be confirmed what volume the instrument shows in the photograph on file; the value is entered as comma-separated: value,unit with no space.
2422.55,ft³
